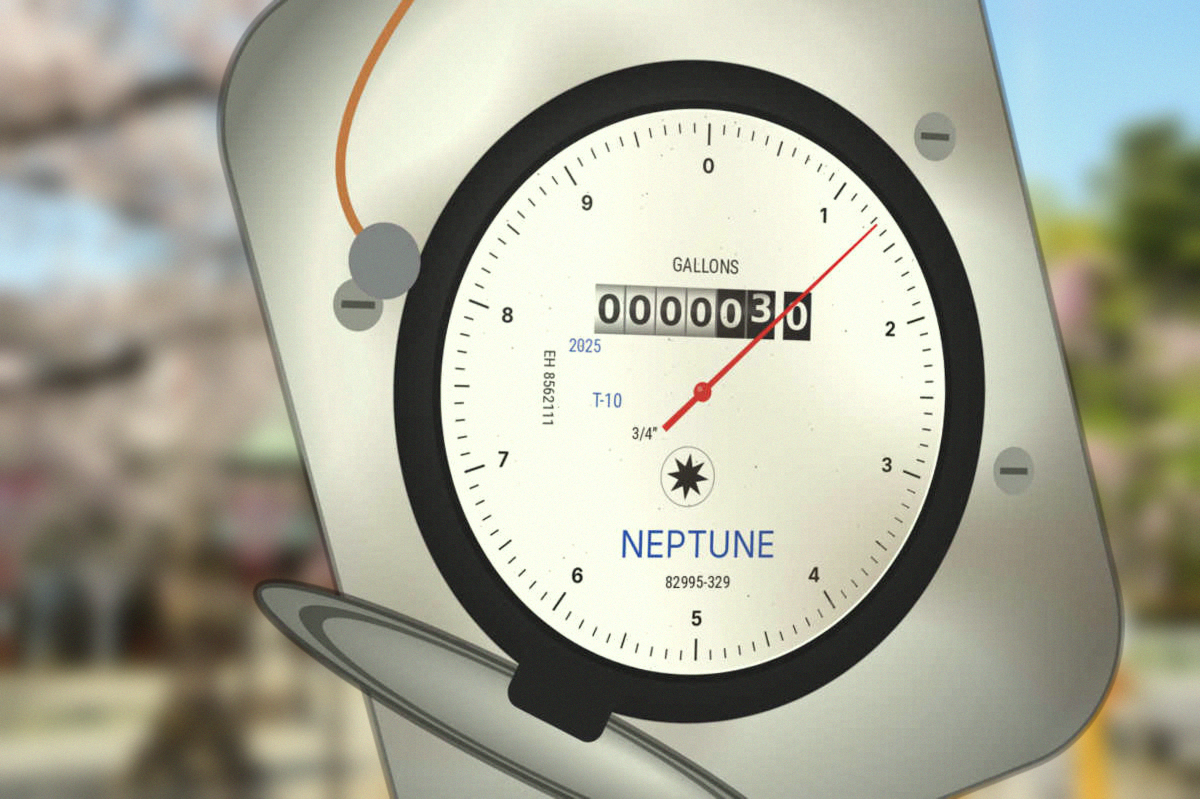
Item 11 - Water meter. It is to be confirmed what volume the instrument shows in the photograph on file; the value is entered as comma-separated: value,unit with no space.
31.3,gal
